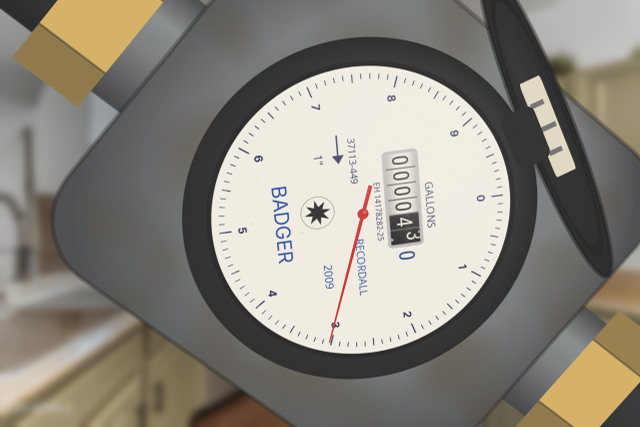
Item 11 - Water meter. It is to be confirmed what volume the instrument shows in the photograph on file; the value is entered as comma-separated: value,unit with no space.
433.0,gal
